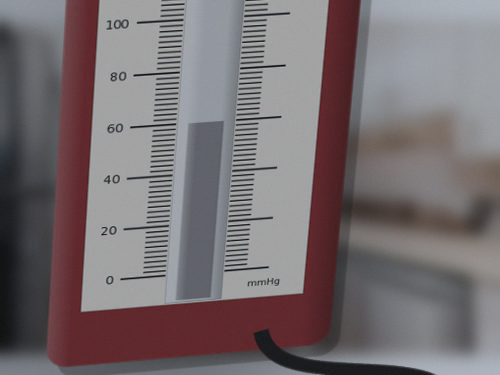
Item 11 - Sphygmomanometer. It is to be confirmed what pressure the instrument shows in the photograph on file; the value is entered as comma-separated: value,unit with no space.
60,mmHg
